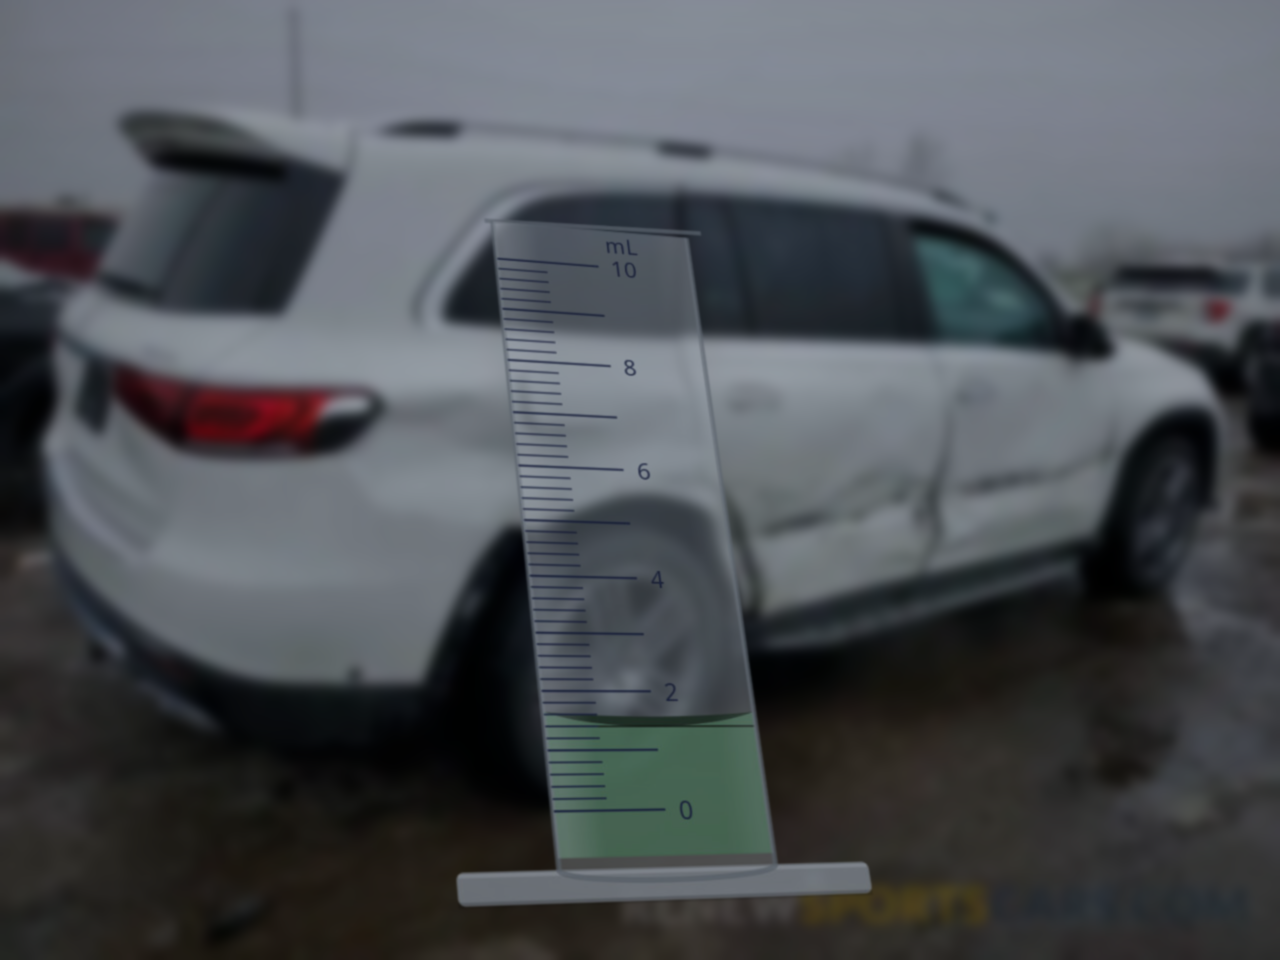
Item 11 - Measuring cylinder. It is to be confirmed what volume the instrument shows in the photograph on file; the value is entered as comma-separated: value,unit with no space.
1.4,mL
